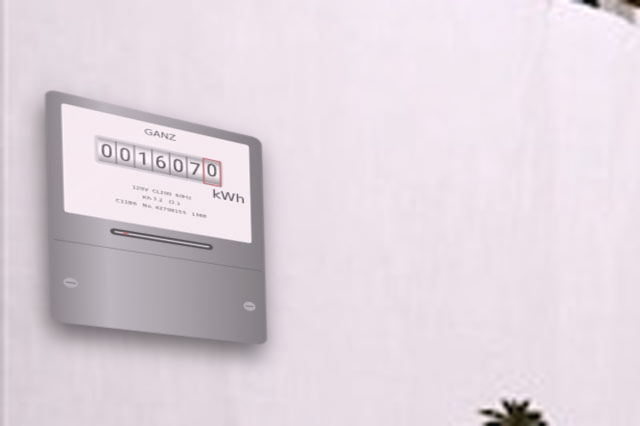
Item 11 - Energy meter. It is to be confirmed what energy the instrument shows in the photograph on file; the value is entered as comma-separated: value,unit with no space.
1607.0,kWh
